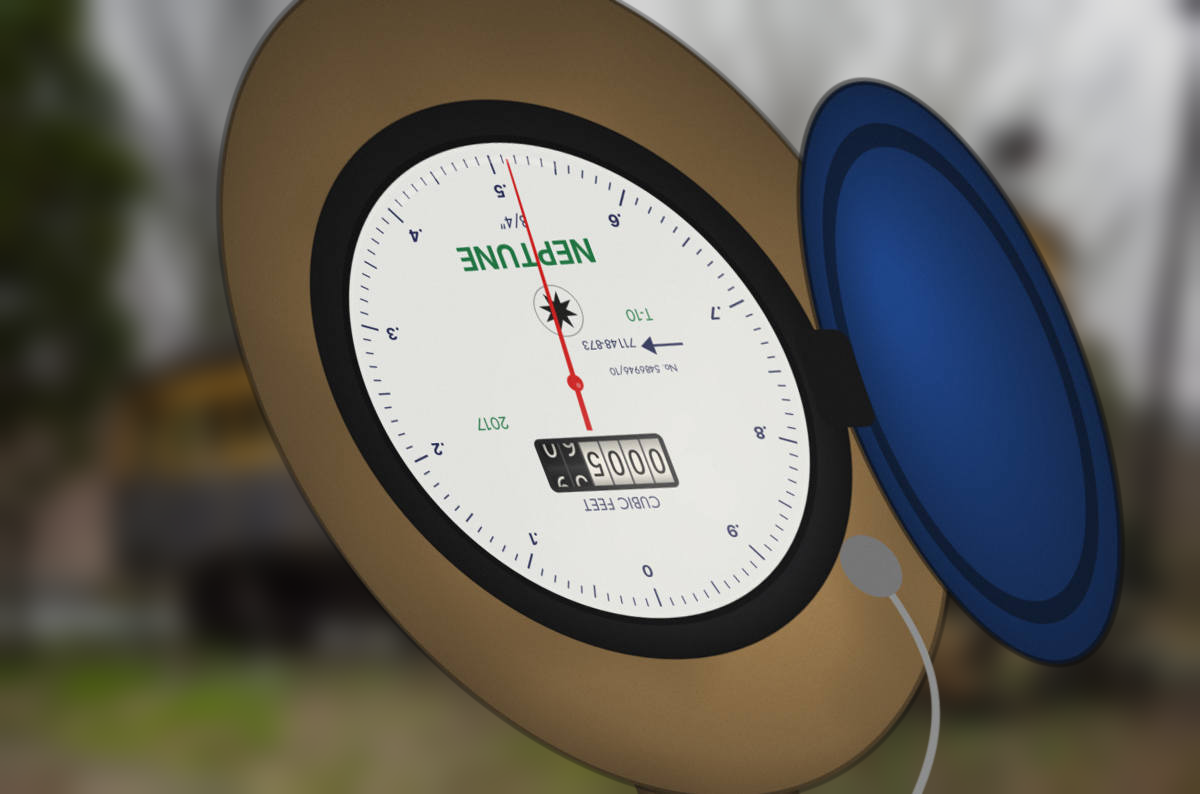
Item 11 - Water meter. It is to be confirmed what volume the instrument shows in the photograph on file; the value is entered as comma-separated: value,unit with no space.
559.51,ft³
